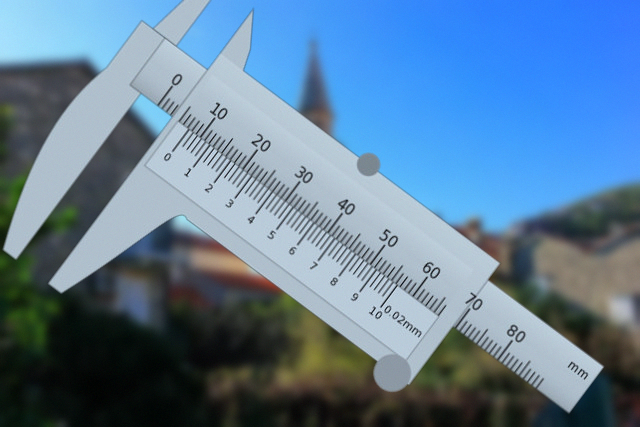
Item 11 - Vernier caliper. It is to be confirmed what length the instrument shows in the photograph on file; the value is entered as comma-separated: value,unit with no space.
7.4,mm
